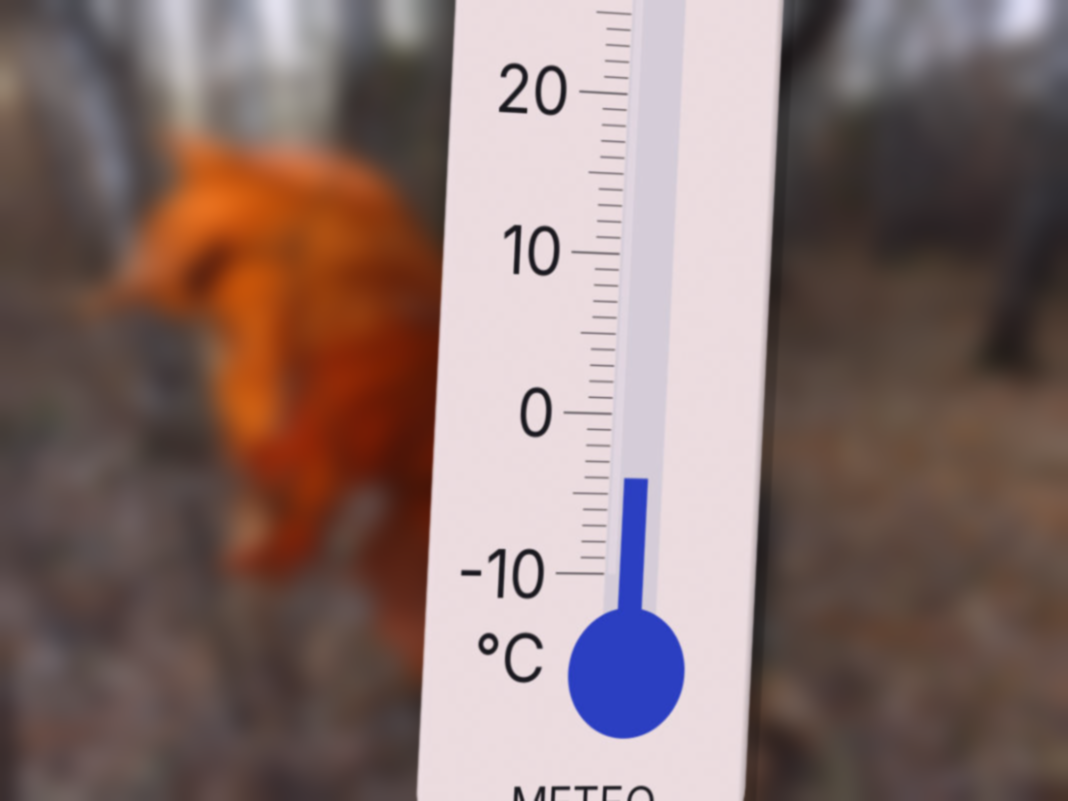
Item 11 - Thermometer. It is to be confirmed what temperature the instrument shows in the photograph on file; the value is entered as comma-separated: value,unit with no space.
-4,°C
